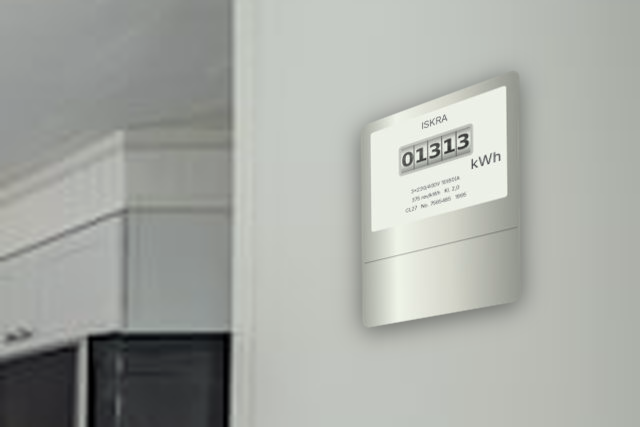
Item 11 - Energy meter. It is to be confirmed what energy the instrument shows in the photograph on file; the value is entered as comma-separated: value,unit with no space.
1313,kWh
